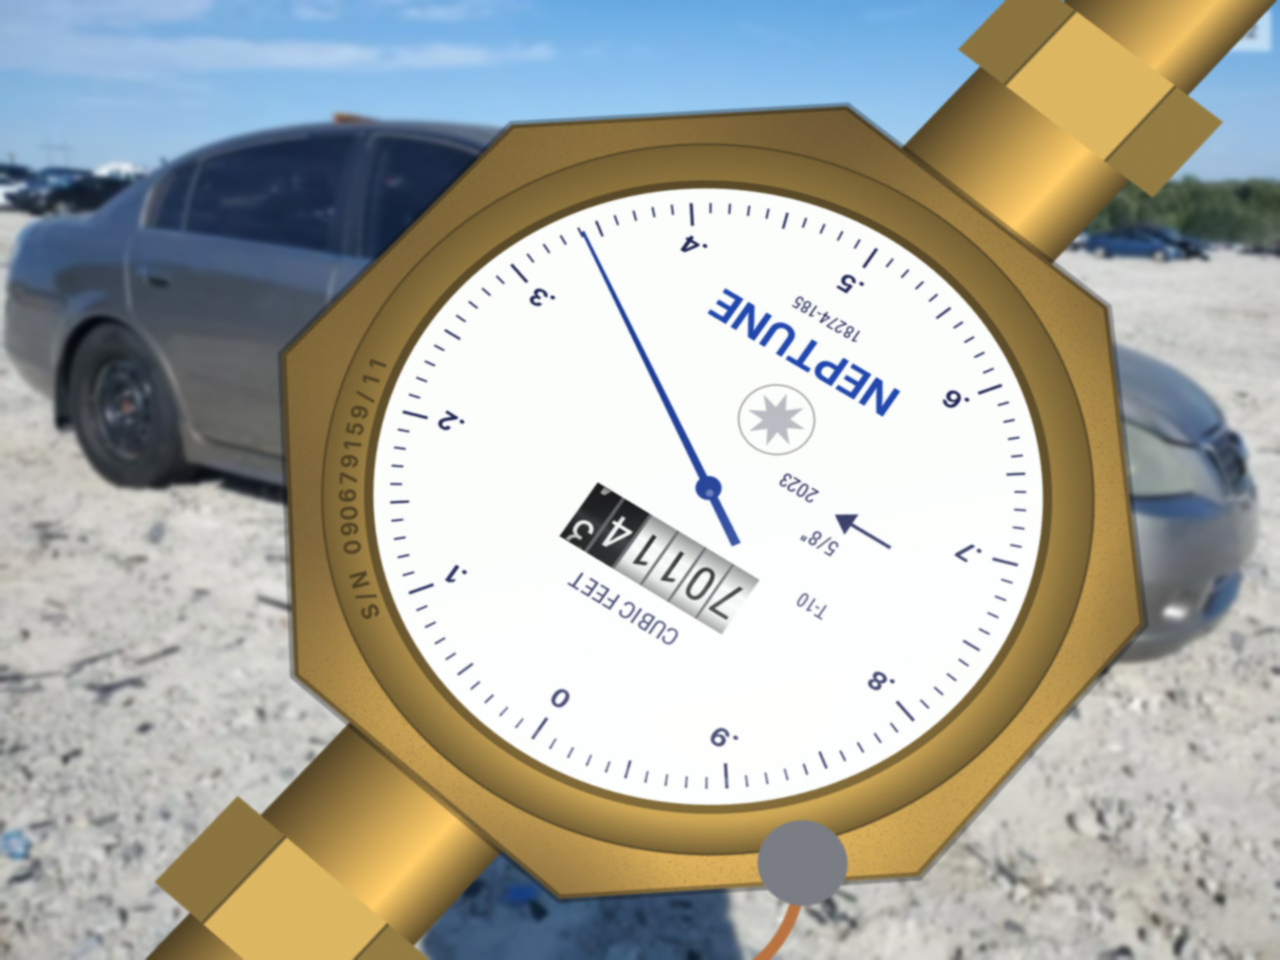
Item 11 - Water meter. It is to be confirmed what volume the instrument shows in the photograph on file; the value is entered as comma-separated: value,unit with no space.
701143.34,ft³
